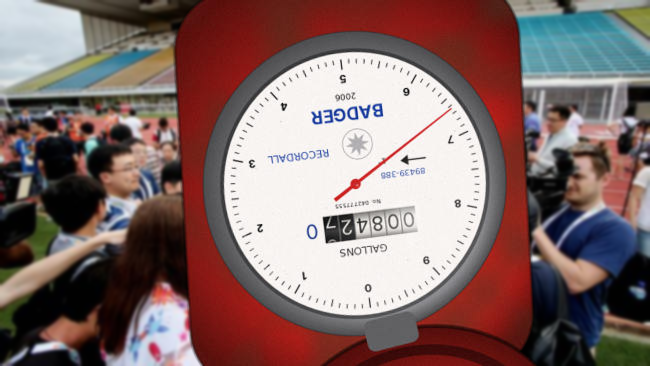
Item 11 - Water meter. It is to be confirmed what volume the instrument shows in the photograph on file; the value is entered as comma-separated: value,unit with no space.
84266.6,gal
